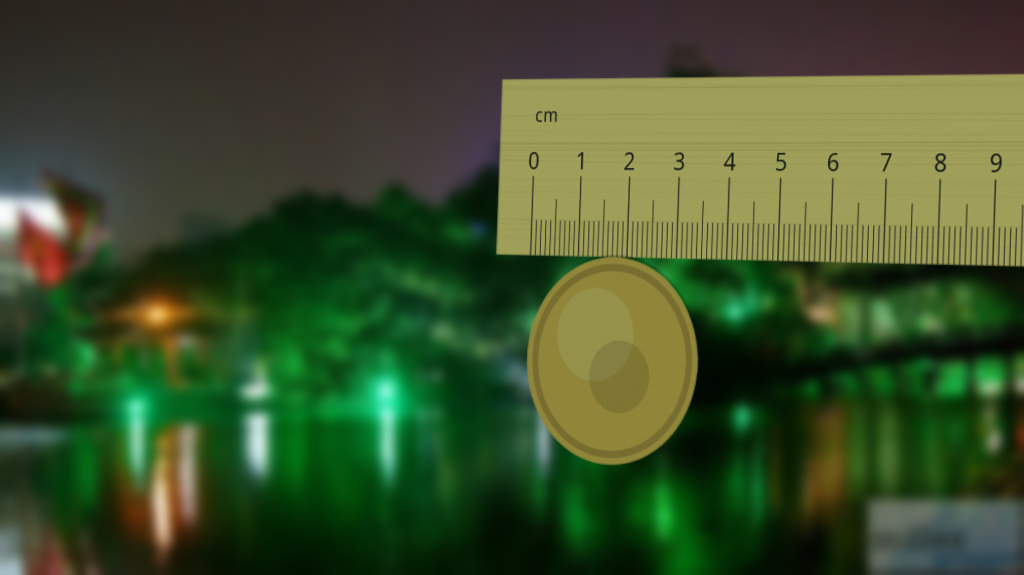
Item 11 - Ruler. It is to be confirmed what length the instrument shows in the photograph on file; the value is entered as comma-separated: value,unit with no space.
3.5,cm
